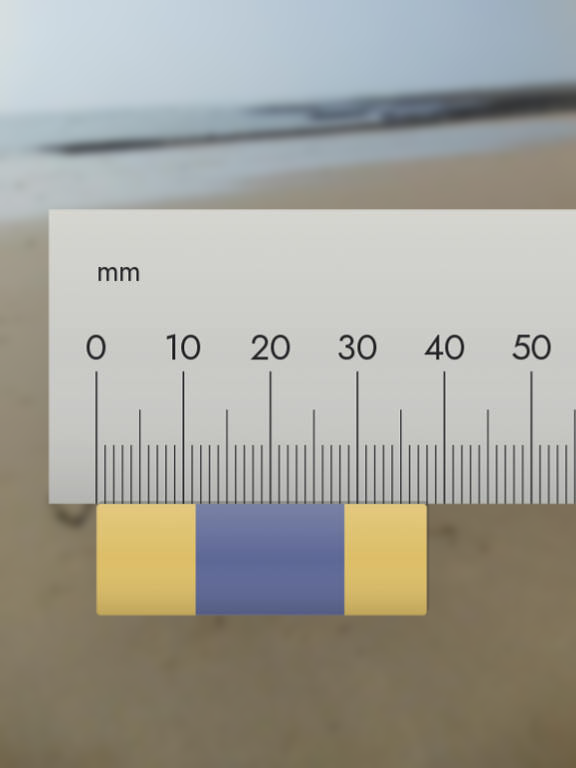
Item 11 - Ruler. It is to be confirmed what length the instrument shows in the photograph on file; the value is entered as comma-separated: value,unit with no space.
38,mm
